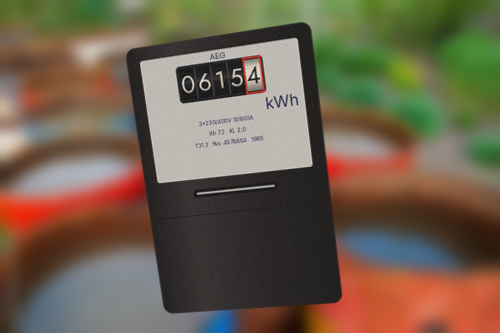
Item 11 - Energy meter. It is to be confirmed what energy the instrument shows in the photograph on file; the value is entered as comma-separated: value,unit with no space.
615.4,kWh
